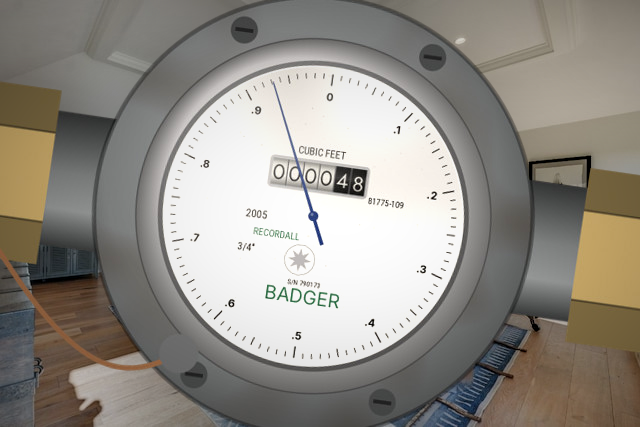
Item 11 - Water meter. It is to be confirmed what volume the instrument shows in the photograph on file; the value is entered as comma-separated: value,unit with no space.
47.93,ft³
